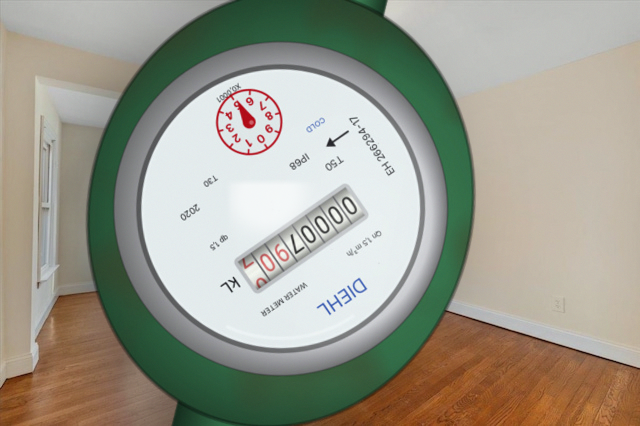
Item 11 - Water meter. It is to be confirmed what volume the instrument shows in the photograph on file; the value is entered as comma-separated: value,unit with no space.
7.9065,kL
